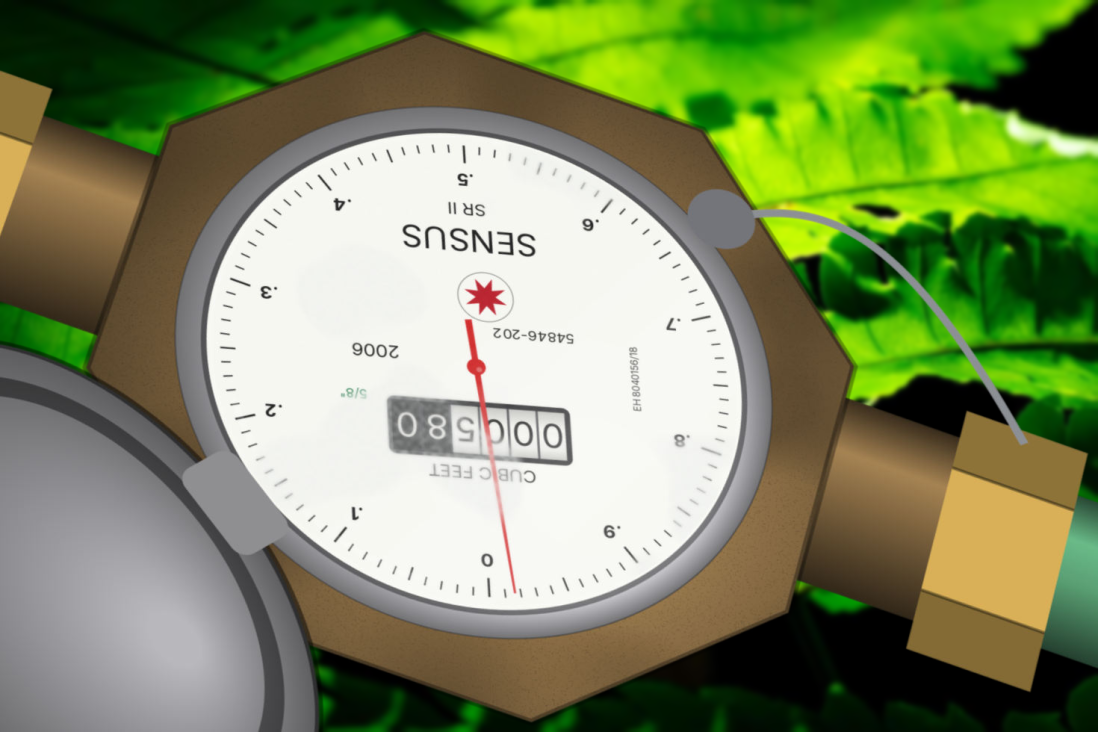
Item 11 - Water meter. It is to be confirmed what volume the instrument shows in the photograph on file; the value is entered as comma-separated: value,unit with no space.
579.98,ft³
